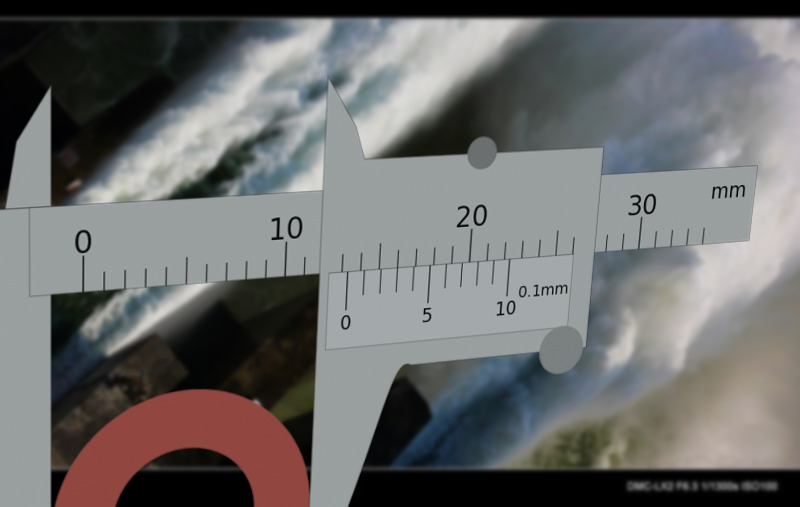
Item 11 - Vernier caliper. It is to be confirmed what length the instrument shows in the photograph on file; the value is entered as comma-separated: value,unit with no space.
13.3,mm
